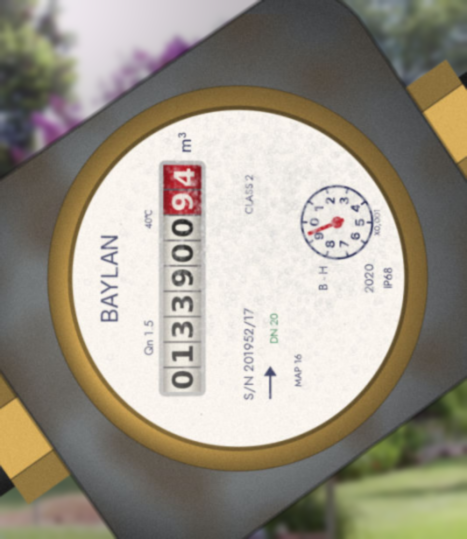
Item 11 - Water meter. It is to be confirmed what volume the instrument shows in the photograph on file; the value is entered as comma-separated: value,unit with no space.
133900.939,m³
